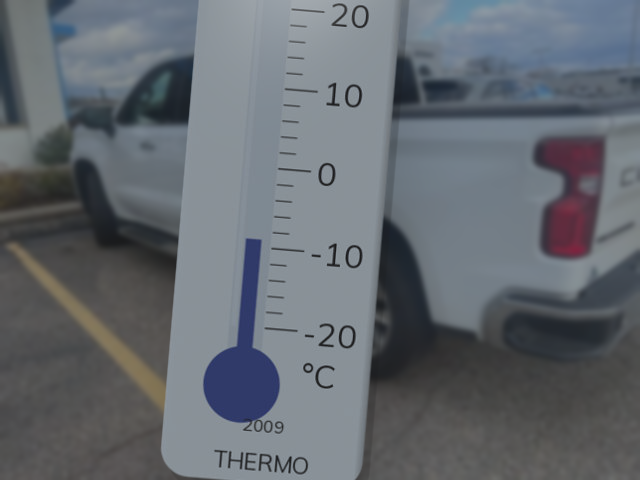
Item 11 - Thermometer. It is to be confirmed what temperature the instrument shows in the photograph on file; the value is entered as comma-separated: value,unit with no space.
-9,°C
